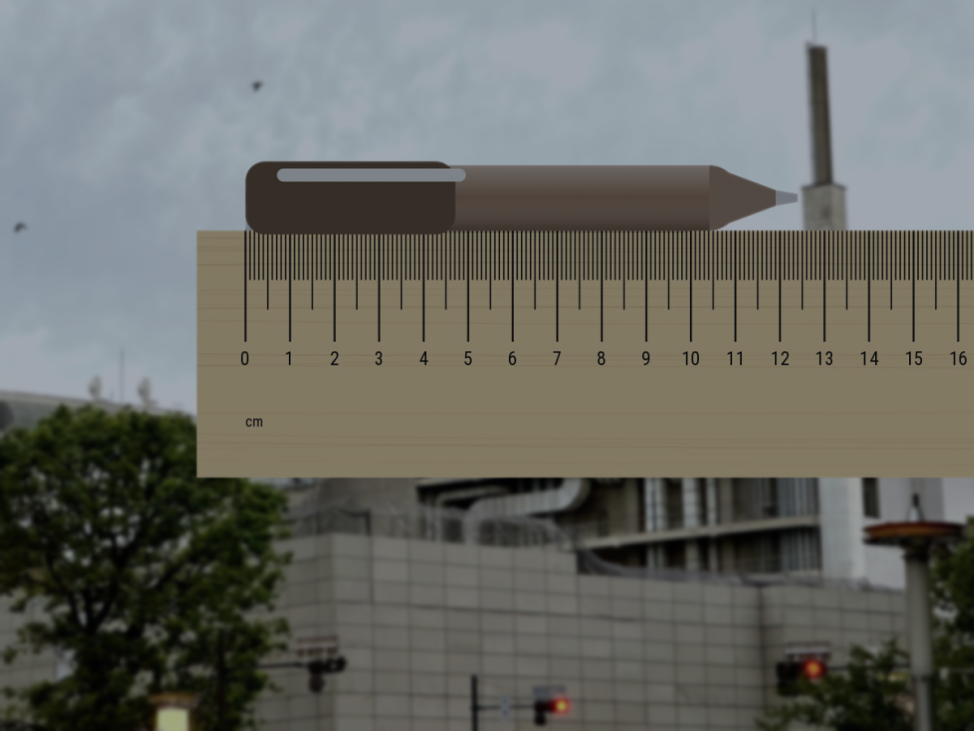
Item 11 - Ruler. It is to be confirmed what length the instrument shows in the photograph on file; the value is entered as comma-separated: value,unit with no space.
12.4,cm
